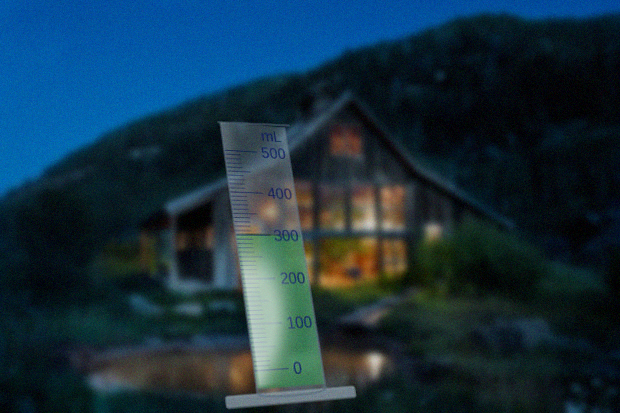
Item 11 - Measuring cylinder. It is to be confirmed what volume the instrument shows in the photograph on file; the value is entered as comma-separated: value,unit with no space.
300,mL
